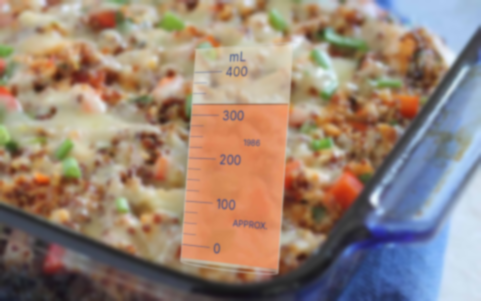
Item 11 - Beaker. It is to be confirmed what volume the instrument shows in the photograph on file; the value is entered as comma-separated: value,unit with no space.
325,mL
